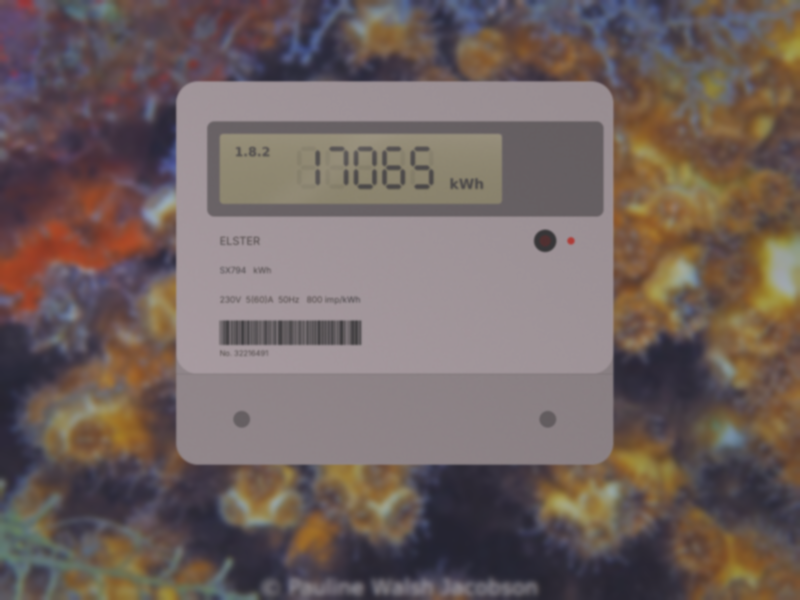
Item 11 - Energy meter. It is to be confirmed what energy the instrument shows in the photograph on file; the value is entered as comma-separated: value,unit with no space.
17065,kWh
